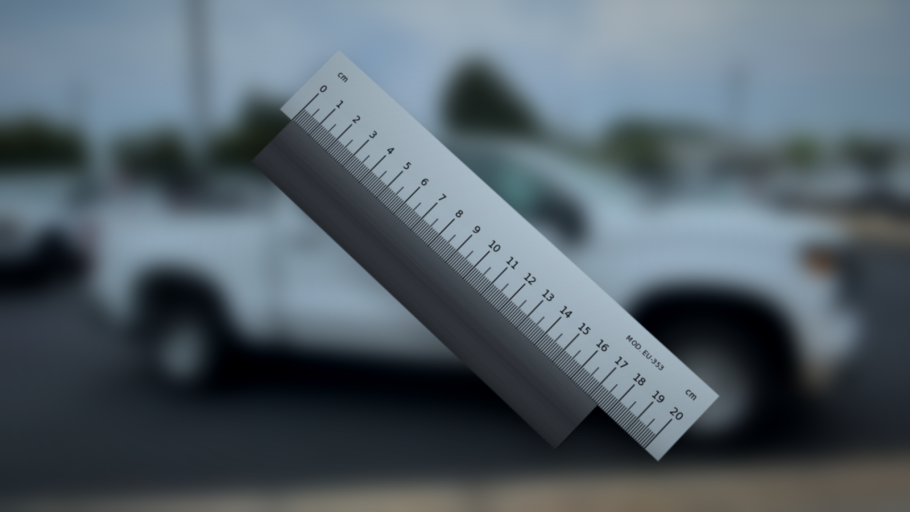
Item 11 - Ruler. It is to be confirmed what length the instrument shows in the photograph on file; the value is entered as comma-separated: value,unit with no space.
17.5,cm
